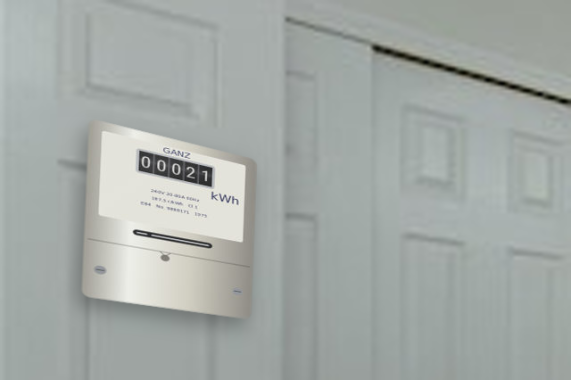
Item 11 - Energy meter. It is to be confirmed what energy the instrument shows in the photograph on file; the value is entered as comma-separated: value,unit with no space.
21,kWh
